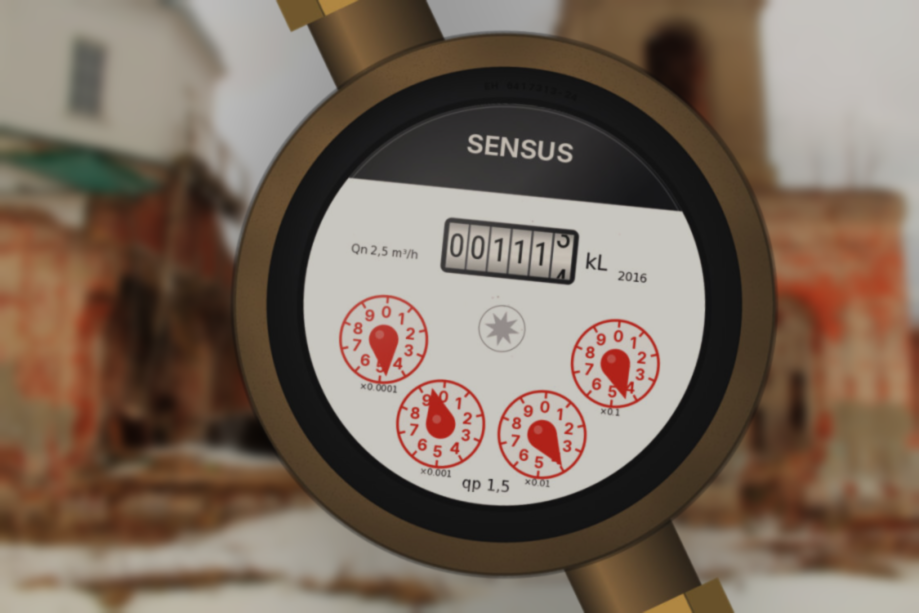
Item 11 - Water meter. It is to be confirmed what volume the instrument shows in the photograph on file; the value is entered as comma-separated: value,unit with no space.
1113.4394,kL
